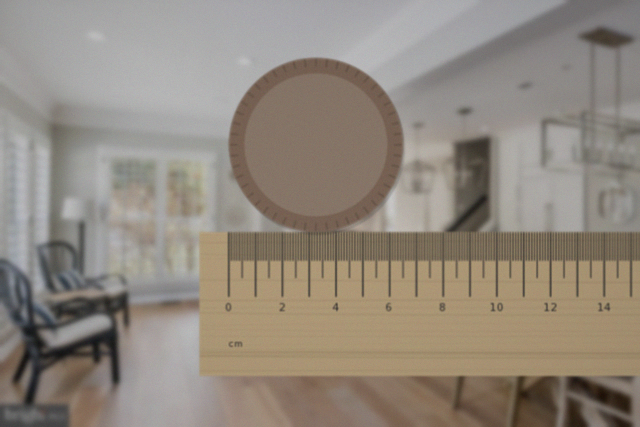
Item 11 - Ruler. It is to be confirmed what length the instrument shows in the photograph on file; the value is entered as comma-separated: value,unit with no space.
6.5,cm
